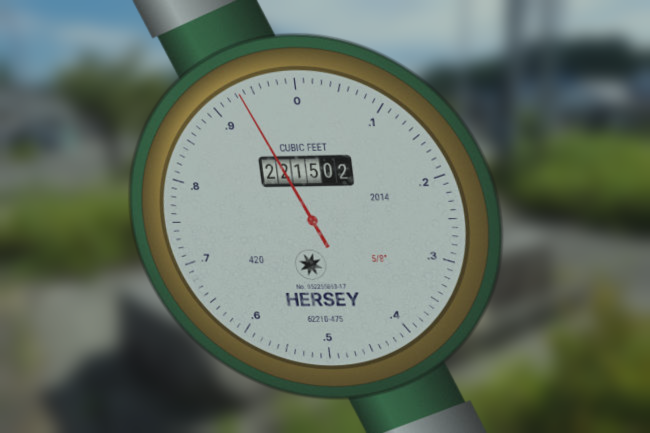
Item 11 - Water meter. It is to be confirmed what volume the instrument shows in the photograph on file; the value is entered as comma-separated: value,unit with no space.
221501.93,ft³
